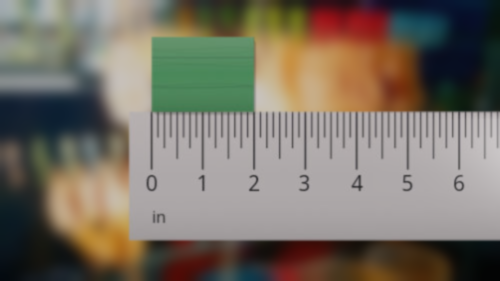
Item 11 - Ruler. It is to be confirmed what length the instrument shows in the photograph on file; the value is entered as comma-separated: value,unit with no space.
2,in
